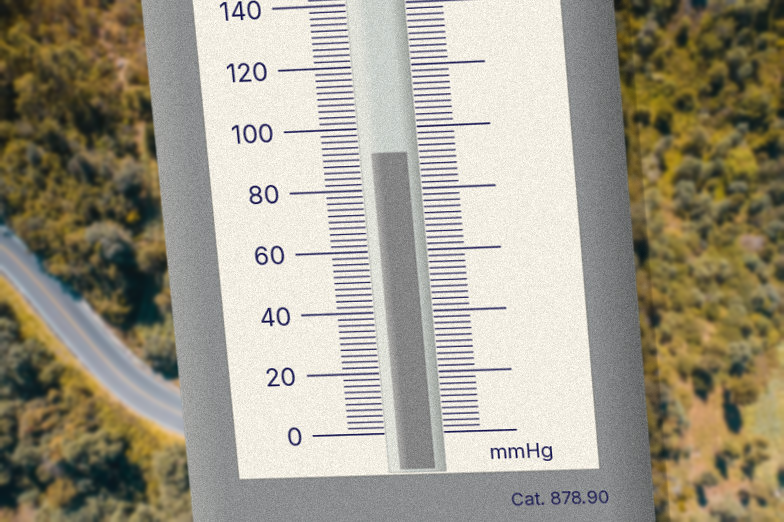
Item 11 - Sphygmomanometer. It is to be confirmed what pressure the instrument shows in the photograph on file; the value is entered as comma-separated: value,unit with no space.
92,mmHg
